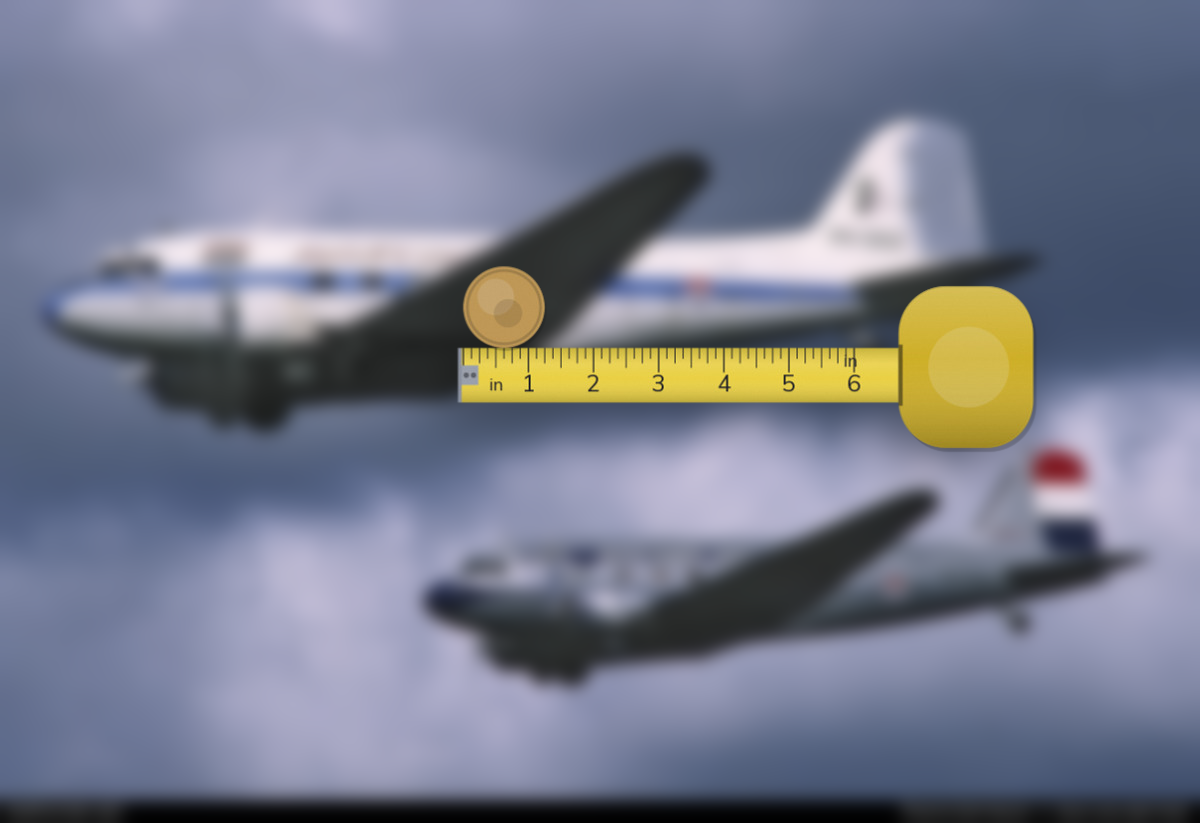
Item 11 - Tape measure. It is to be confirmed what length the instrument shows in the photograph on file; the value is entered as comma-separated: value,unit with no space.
1.25,in
